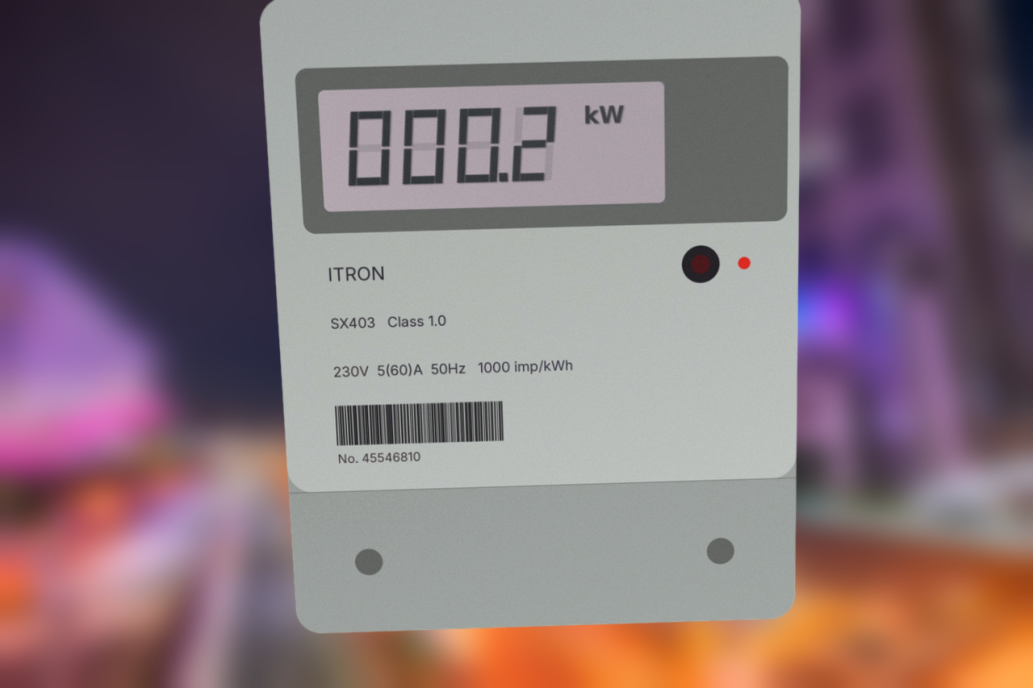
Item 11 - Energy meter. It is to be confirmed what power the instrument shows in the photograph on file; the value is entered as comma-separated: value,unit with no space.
0.2,kW
